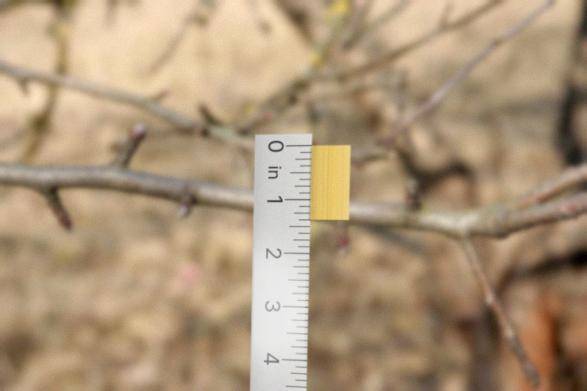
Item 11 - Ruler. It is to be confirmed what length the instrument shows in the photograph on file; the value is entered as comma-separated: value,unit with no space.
1.375,in
